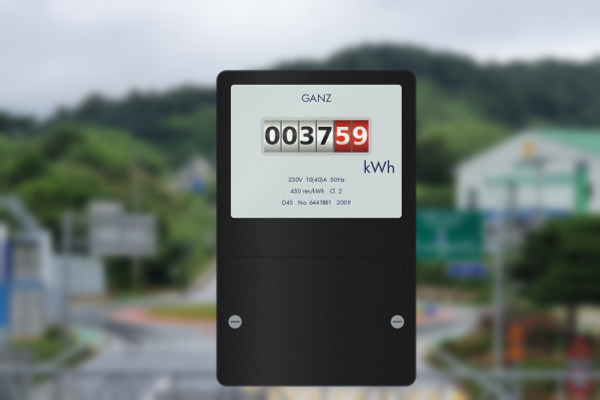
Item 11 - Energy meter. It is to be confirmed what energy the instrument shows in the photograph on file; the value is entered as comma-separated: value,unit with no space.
37.59,kWh
